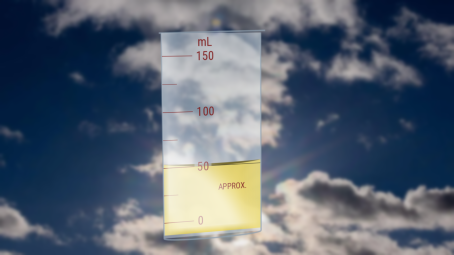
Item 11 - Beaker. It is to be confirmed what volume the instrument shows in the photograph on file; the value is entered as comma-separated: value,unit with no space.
50,mL
